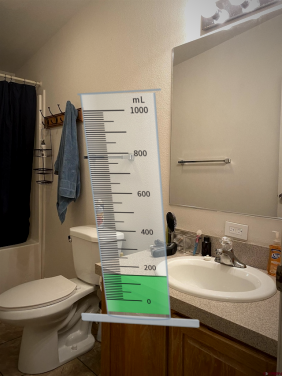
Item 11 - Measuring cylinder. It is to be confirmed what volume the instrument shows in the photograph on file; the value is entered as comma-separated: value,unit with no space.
150,mL
